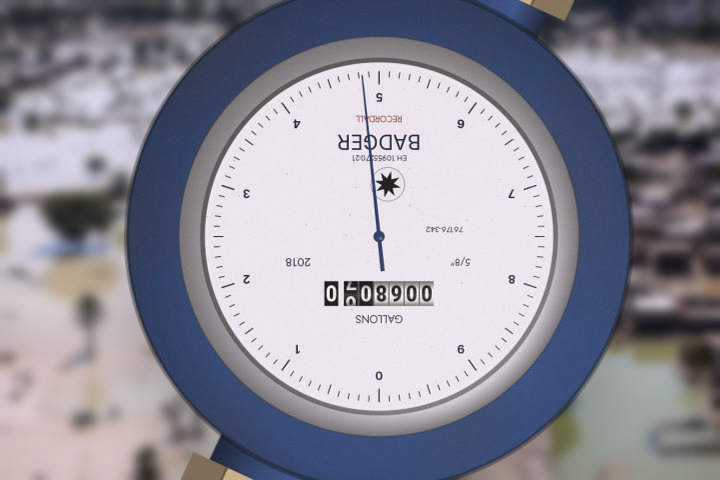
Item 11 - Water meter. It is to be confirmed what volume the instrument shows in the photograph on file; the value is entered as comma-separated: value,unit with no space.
68064.8,gal
